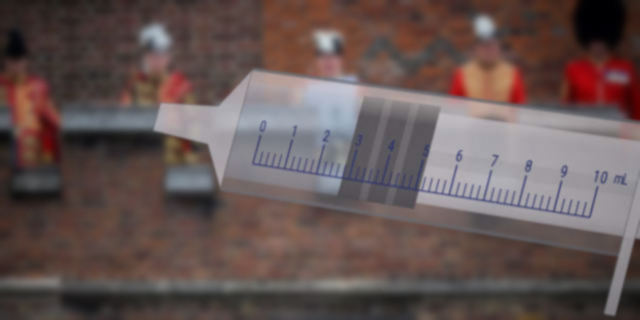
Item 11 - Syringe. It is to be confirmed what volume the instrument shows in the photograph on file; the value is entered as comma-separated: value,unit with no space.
2.8,mL
